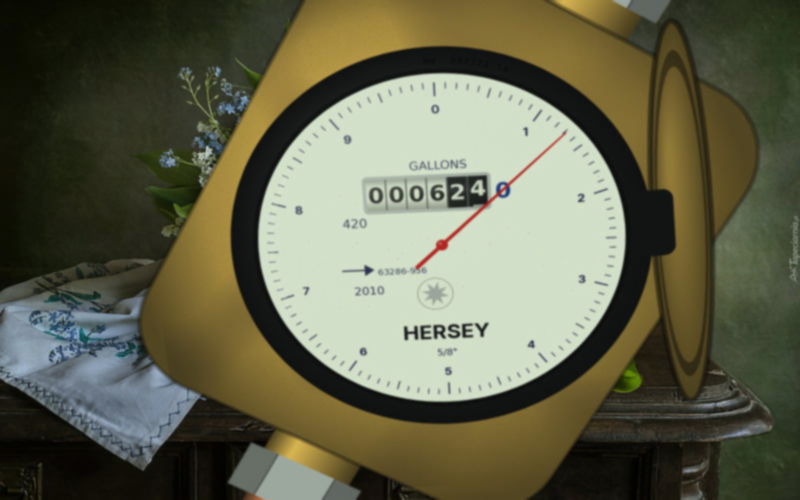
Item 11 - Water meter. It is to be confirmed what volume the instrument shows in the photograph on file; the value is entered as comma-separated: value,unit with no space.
6241.3,gal
